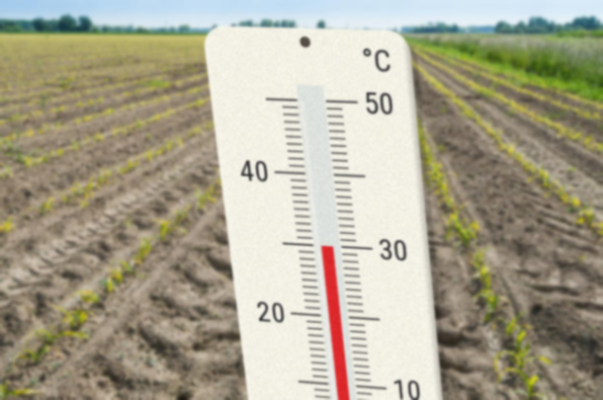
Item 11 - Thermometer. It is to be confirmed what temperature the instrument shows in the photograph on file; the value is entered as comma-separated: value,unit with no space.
30,°C
